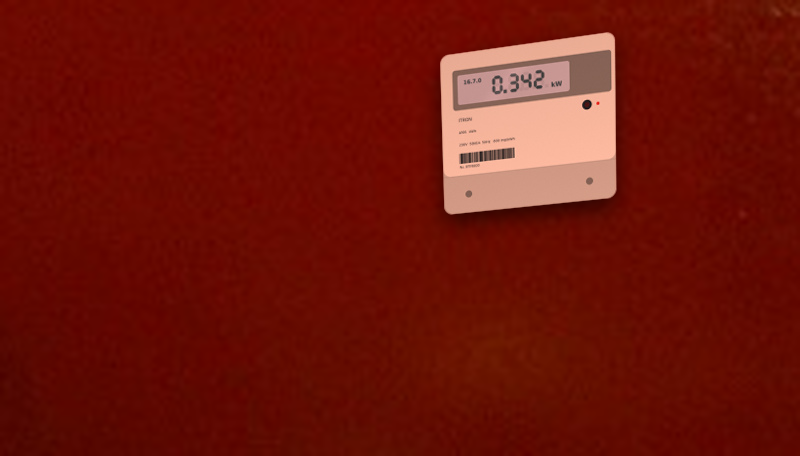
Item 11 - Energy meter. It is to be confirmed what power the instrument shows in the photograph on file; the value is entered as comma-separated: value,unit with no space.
0.342,kW
